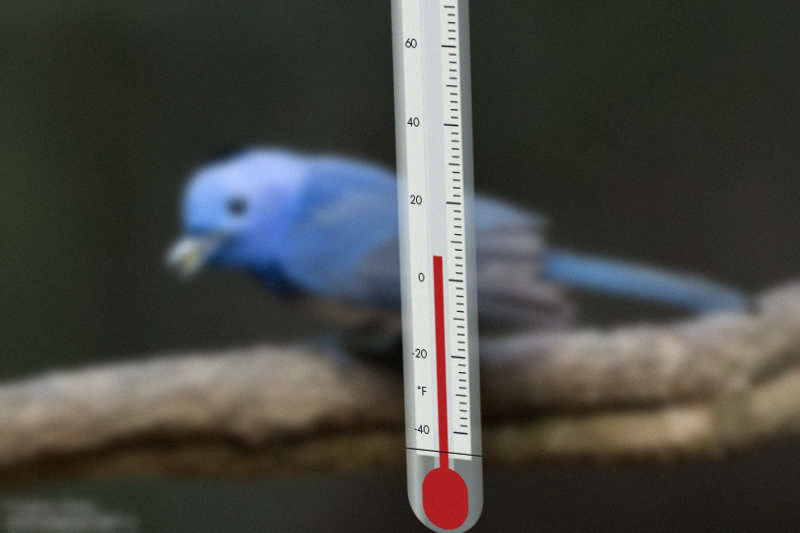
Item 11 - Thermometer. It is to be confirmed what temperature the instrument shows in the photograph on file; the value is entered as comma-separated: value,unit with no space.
6,°F
